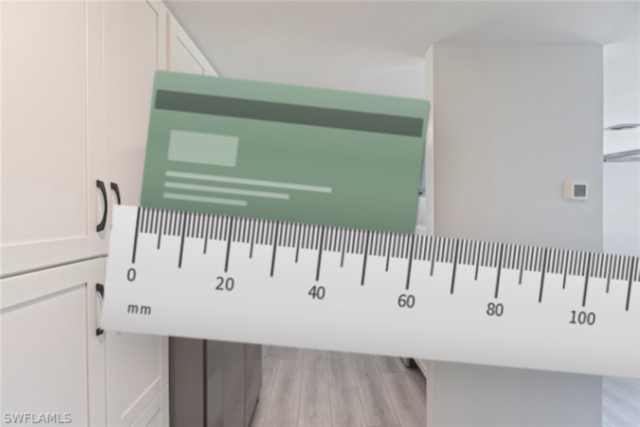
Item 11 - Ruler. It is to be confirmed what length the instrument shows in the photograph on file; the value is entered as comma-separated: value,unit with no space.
60,mm
